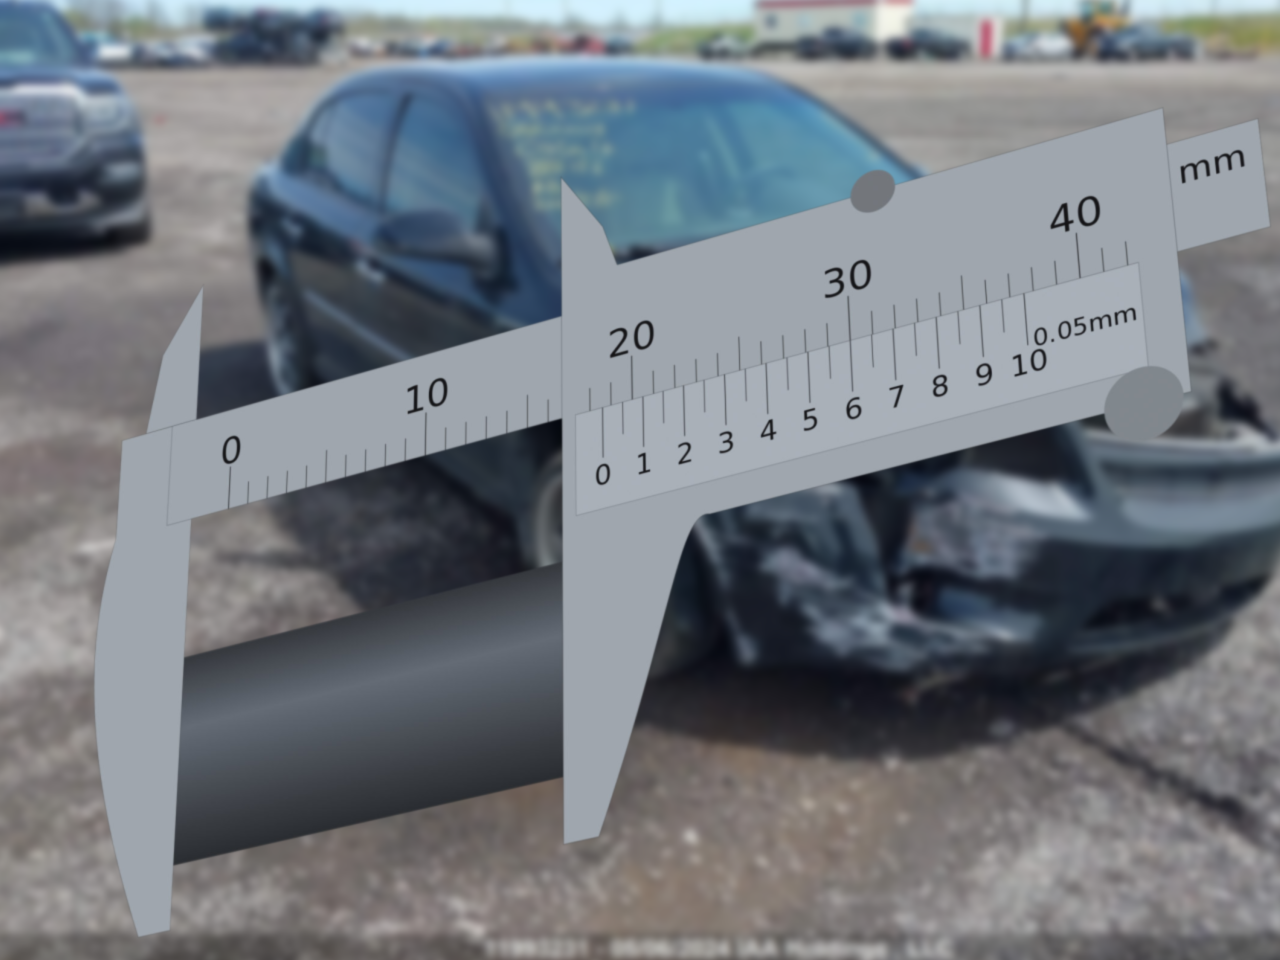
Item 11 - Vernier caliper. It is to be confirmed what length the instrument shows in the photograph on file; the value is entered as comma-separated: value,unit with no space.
18.6,mm
